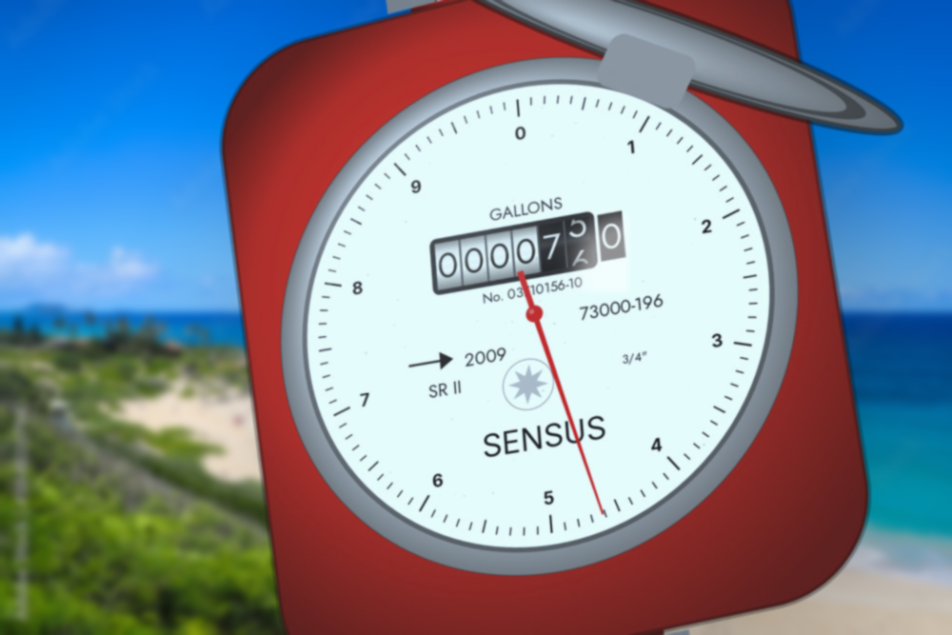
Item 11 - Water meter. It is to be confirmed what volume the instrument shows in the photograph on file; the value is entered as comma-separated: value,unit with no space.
754.6,gal
